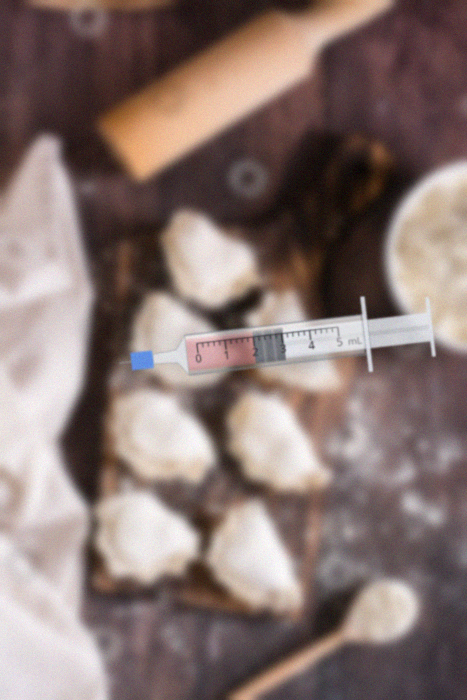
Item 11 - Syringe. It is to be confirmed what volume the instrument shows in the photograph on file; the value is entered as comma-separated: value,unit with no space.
2,mL
